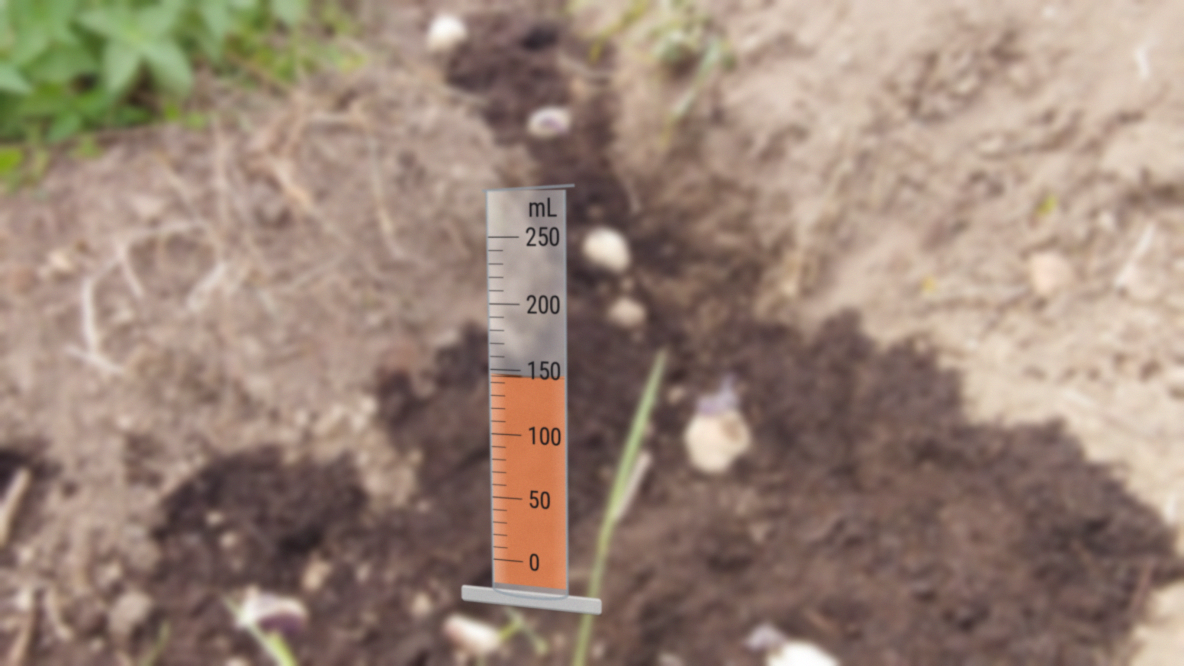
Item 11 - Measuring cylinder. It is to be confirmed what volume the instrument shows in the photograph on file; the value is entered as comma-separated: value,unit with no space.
145,mL
